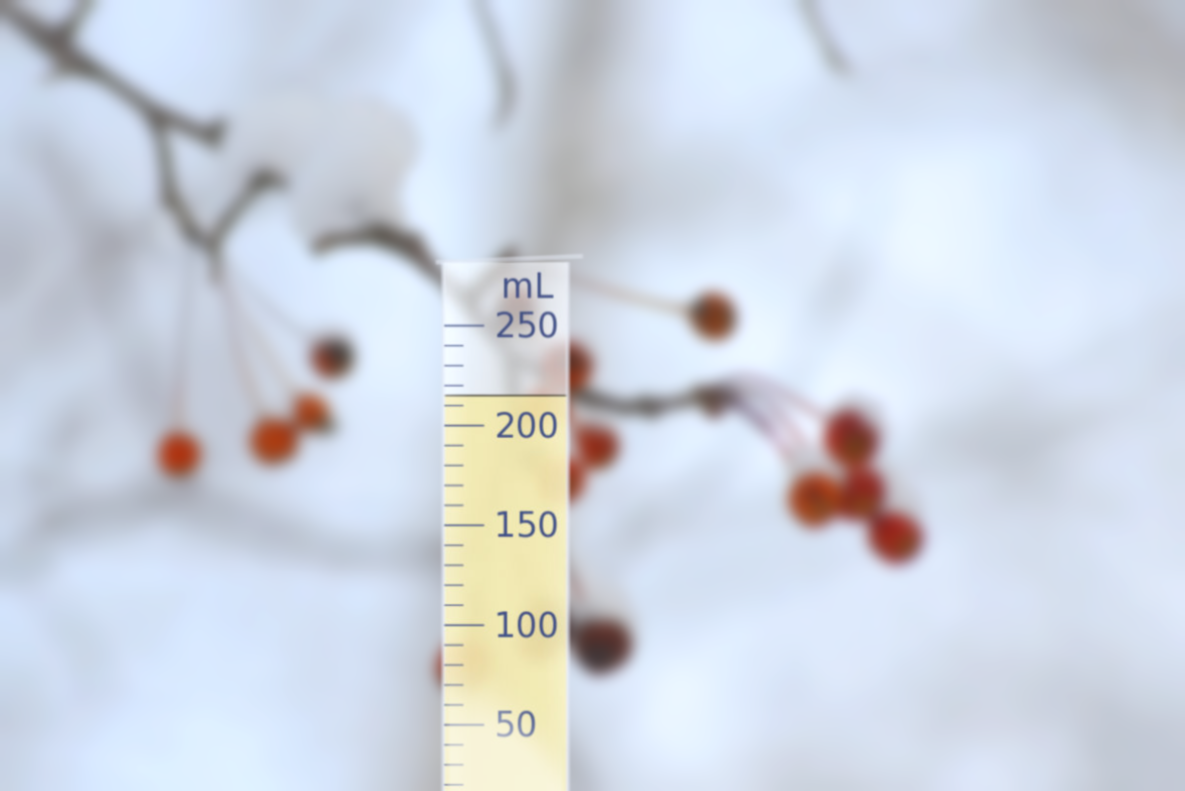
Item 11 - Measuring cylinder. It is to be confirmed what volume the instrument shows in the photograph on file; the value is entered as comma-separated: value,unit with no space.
215,mL
